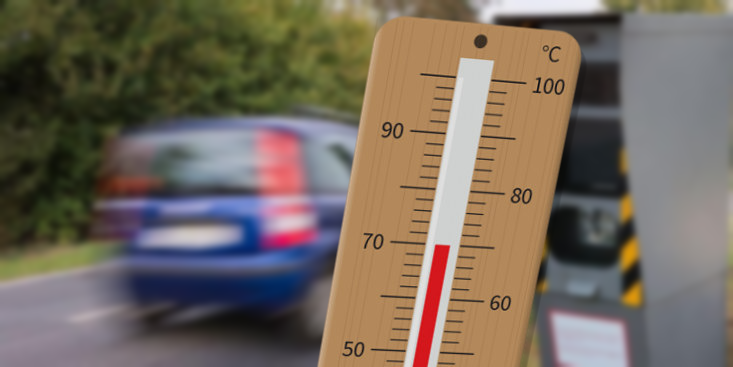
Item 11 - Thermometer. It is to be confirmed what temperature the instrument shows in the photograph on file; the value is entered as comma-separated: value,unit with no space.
70,°C
